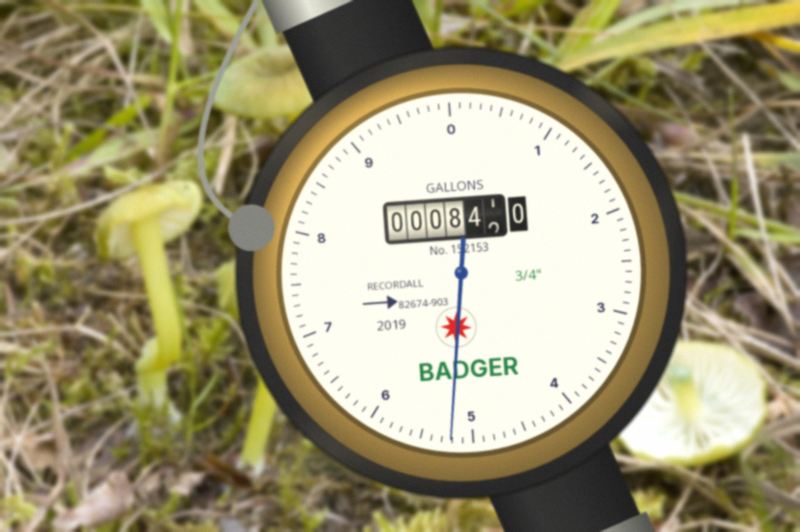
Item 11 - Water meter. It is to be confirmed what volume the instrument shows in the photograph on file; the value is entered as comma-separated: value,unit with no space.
8415.2,gal
